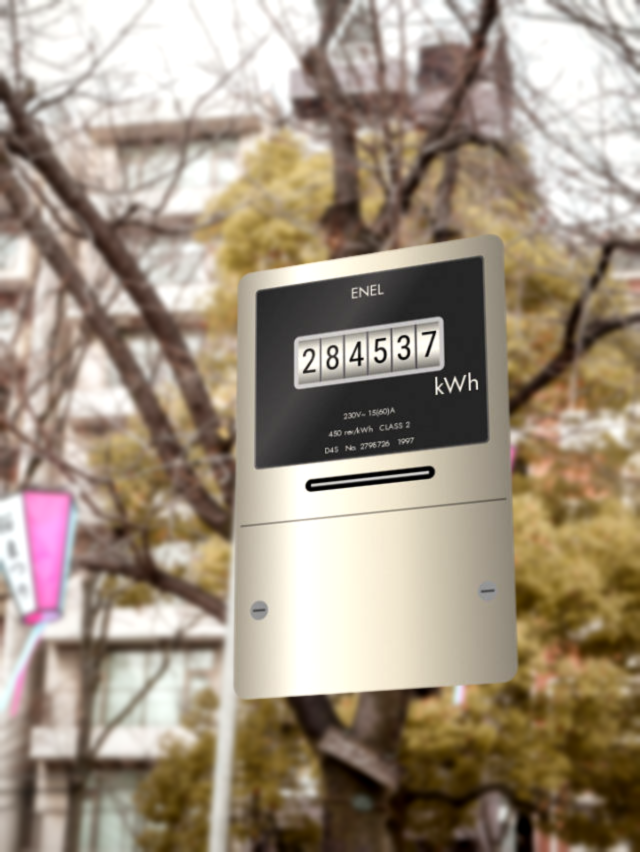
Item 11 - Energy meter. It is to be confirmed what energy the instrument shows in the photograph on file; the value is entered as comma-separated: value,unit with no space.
284537,kWh
